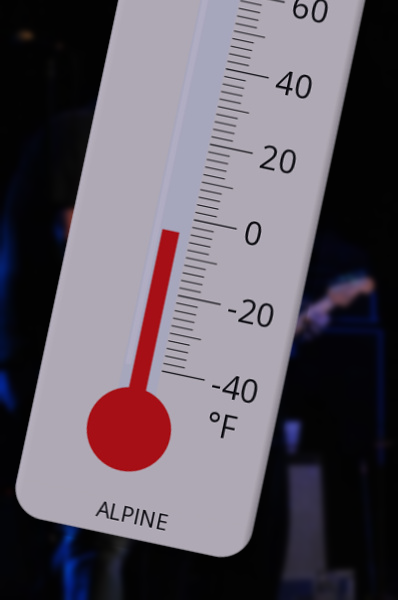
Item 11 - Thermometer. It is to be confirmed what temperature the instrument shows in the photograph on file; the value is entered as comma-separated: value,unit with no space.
-4,°F
